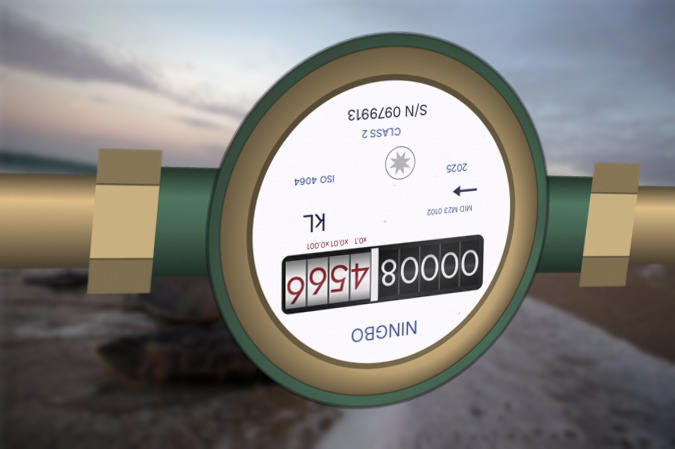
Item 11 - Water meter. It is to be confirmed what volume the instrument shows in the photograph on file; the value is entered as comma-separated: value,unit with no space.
8.4566,kL
